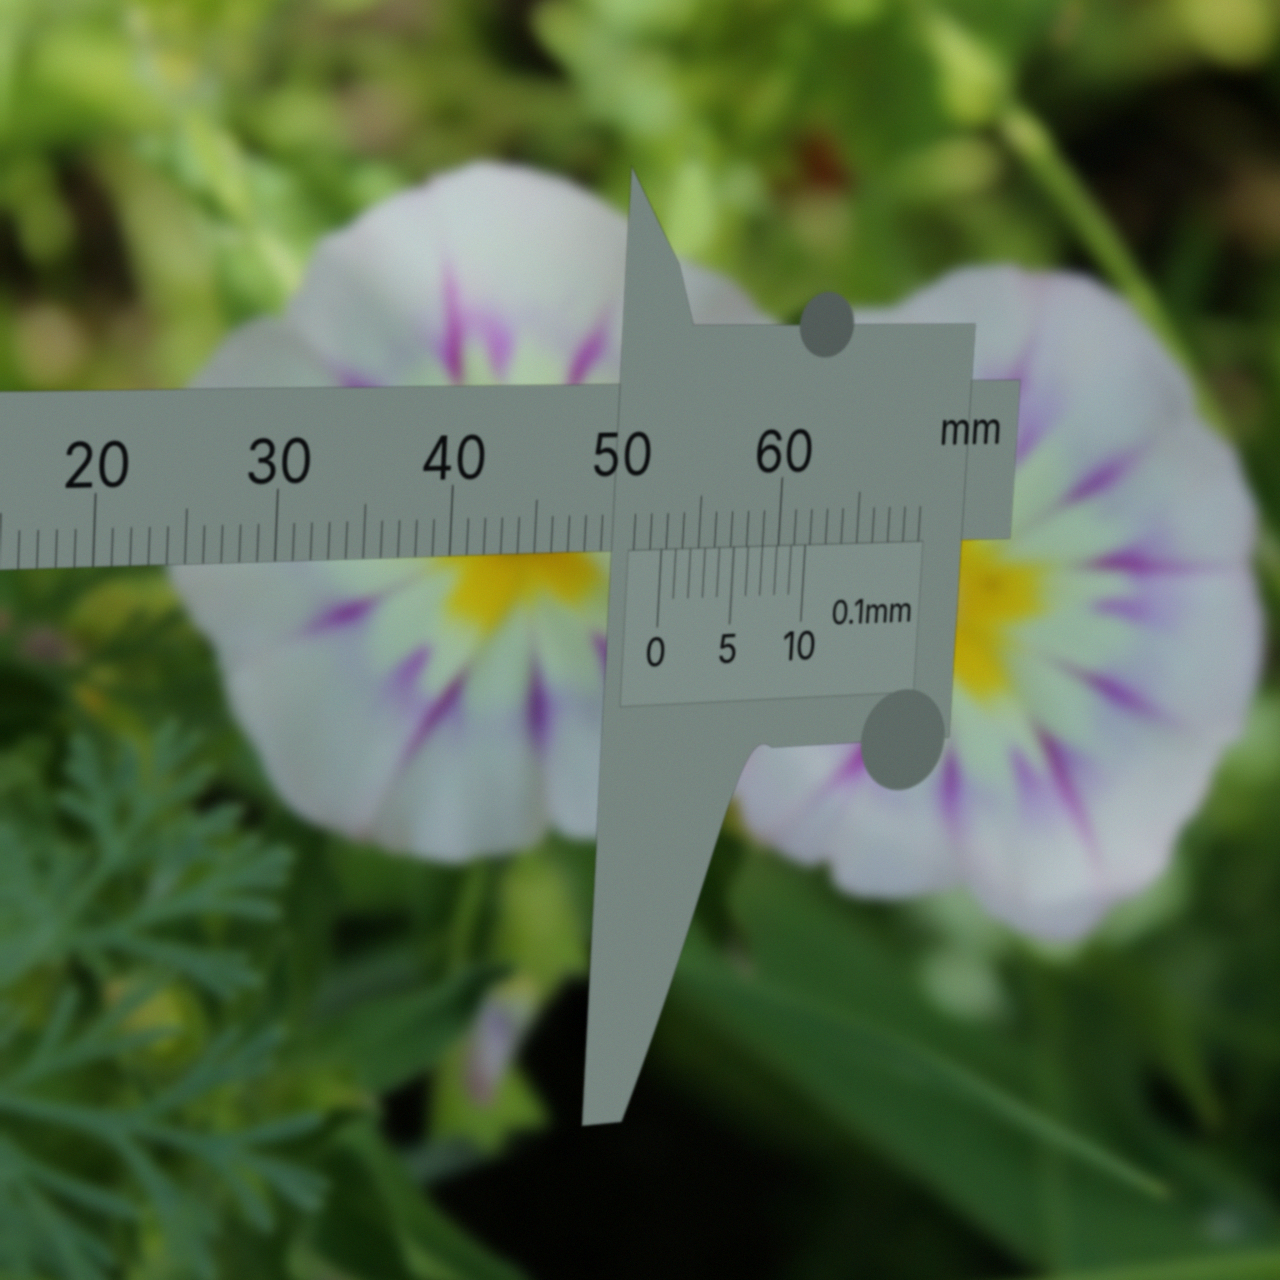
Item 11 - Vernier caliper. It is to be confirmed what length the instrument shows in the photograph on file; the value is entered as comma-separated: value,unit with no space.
52.7,mm
